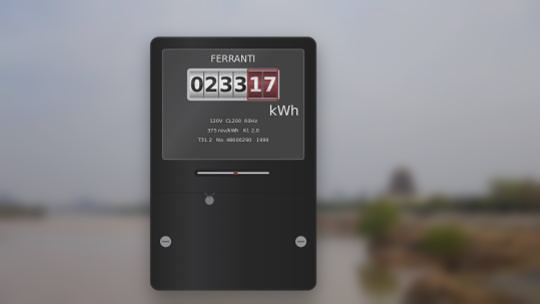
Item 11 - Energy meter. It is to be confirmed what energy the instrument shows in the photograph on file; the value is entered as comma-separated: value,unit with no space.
233.17,kWh
